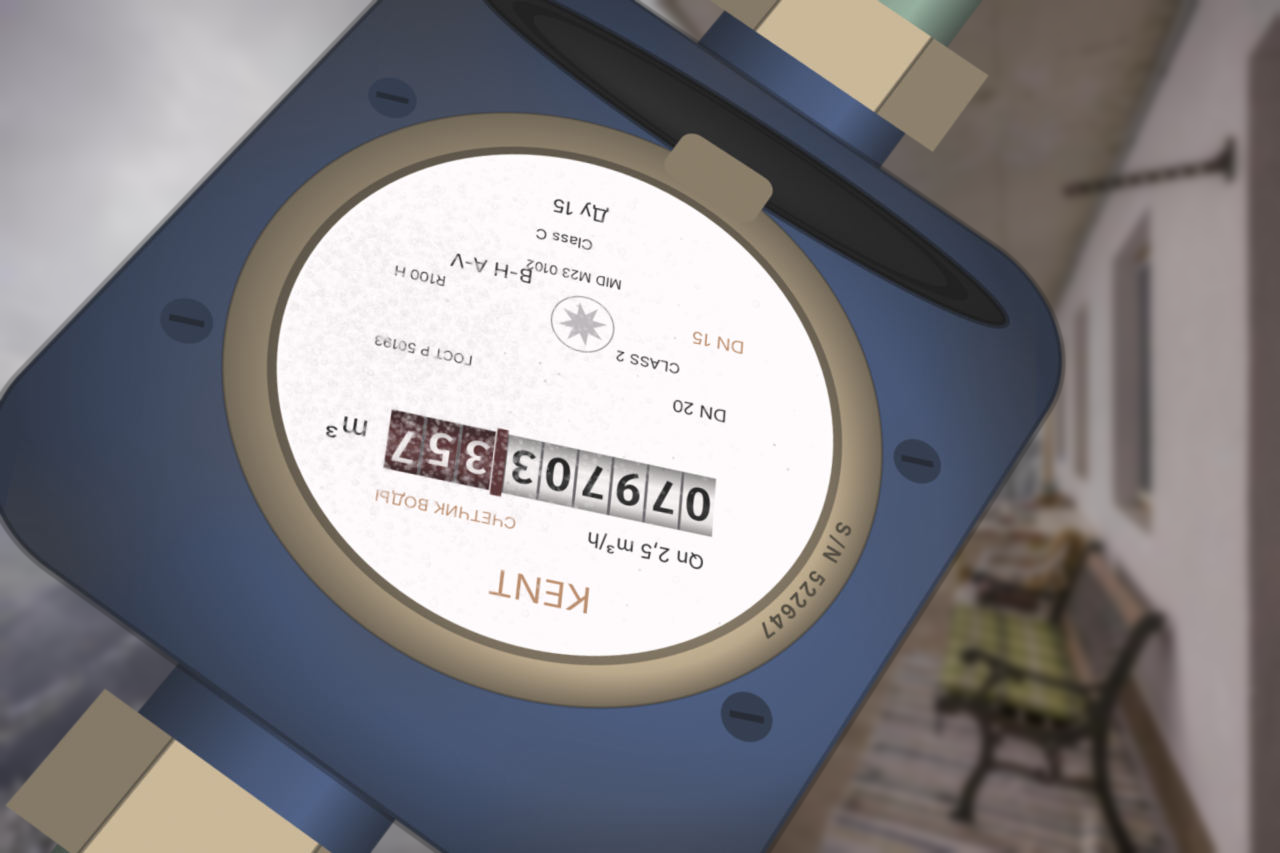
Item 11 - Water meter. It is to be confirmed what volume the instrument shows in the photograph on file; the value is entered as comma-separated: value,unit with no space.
79703.357,m³
